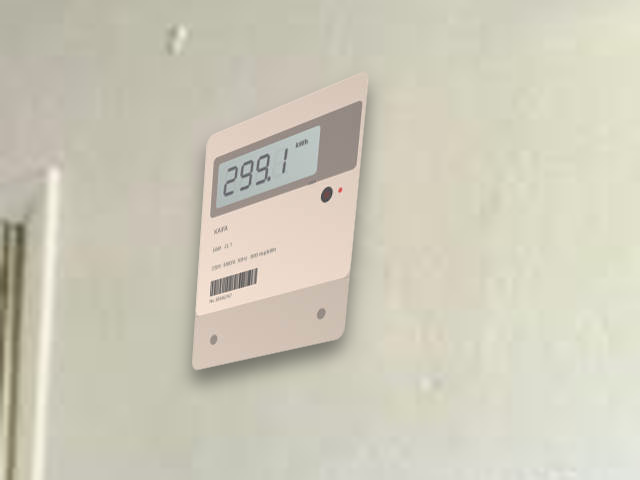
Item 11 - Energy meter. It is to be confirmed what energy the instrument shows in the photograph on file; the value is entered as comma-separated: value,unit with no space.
299.1,kWh
